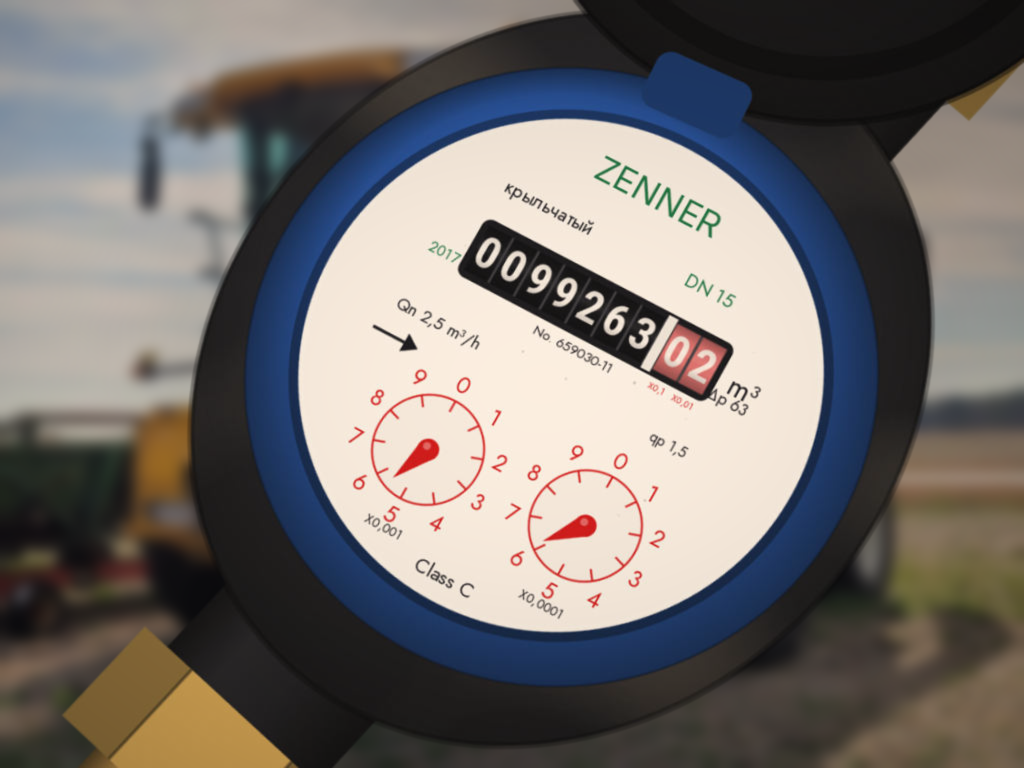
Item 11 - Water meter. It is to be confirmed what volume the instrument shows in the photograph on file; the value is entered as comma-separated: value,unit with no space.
99263.0256,m³
